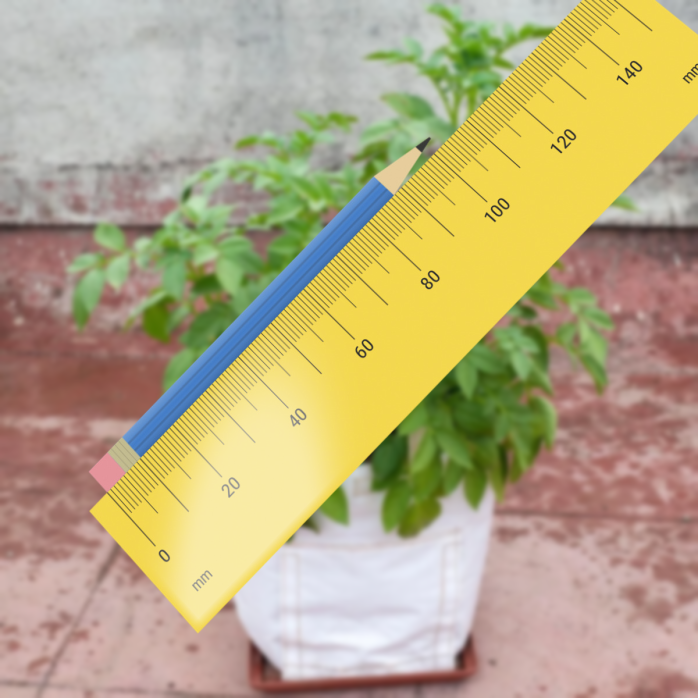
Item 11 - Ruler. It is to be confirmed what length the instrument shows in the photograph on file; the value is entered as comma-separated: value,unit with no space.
102,mm
